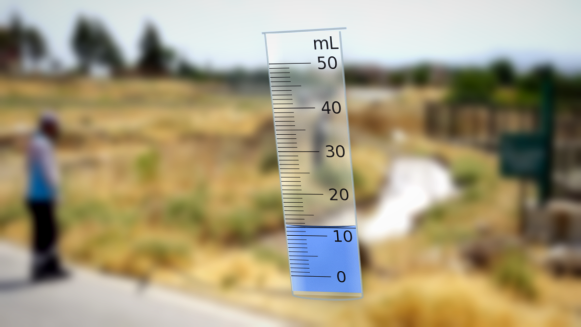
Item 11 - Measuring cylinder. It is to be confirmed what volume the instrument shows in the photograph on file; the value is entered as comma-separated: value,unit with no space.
12,mL
